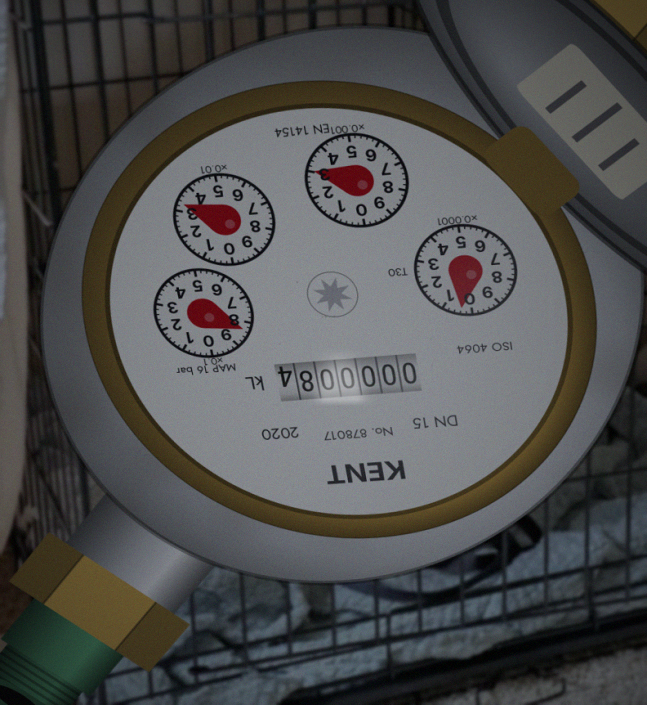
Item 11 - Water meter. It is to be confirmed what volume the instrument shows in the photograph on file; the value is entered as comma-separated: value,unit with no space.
83.8330,kL
